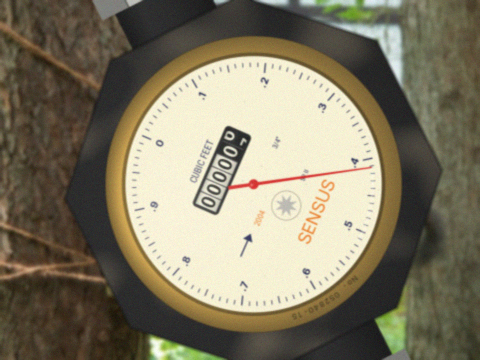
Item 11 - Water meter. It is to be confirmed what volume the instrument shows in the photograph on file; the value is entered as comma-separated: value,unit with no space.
6.41,ft³
